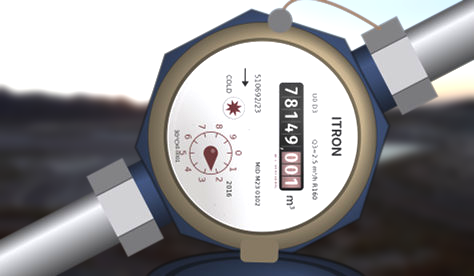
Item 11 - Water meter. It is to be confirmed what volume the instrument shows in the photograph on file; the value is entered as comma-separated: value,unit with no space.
78149.0012,m³
